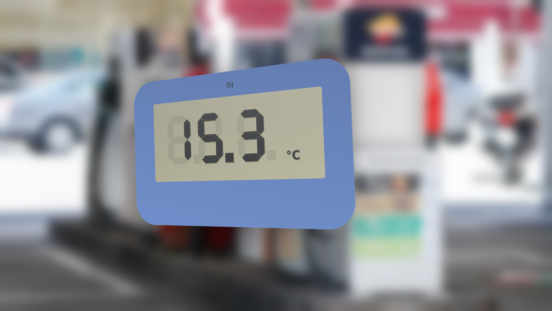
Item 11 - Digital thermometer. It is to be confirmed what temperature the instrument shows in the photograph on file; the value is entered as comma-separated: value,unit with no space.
15.3,°C
